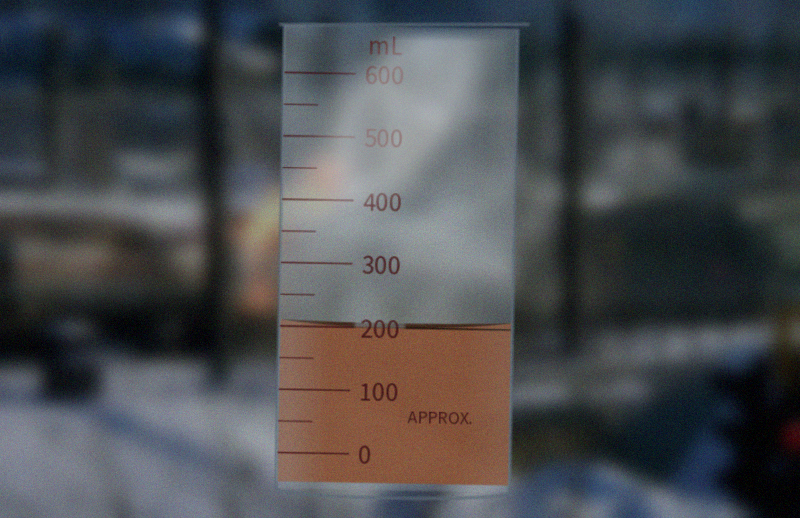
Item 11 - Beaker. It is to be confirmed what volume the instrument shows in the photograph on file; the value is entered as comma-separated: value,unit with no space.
200,mL
